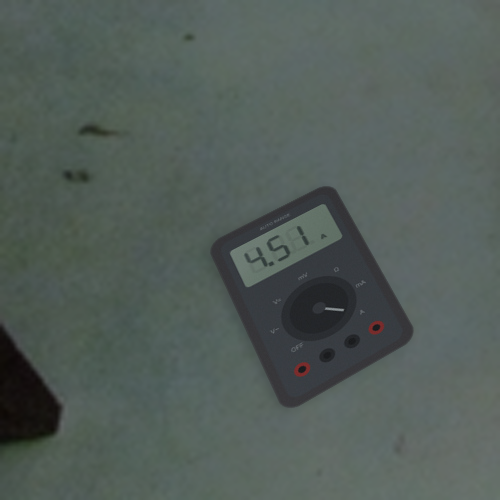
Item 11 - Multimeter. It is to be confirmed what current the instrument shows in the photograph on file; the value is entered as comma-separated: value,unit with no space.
4.51,A
